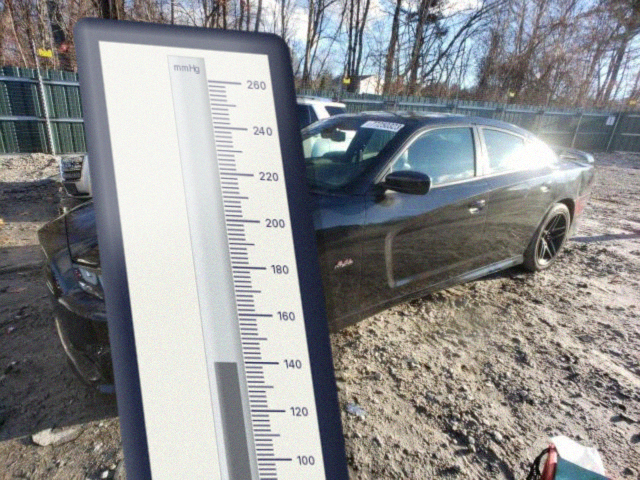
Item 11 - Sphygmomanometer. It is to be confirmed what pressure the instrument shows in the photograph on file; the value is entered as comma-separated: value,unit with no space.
140,mmHg
